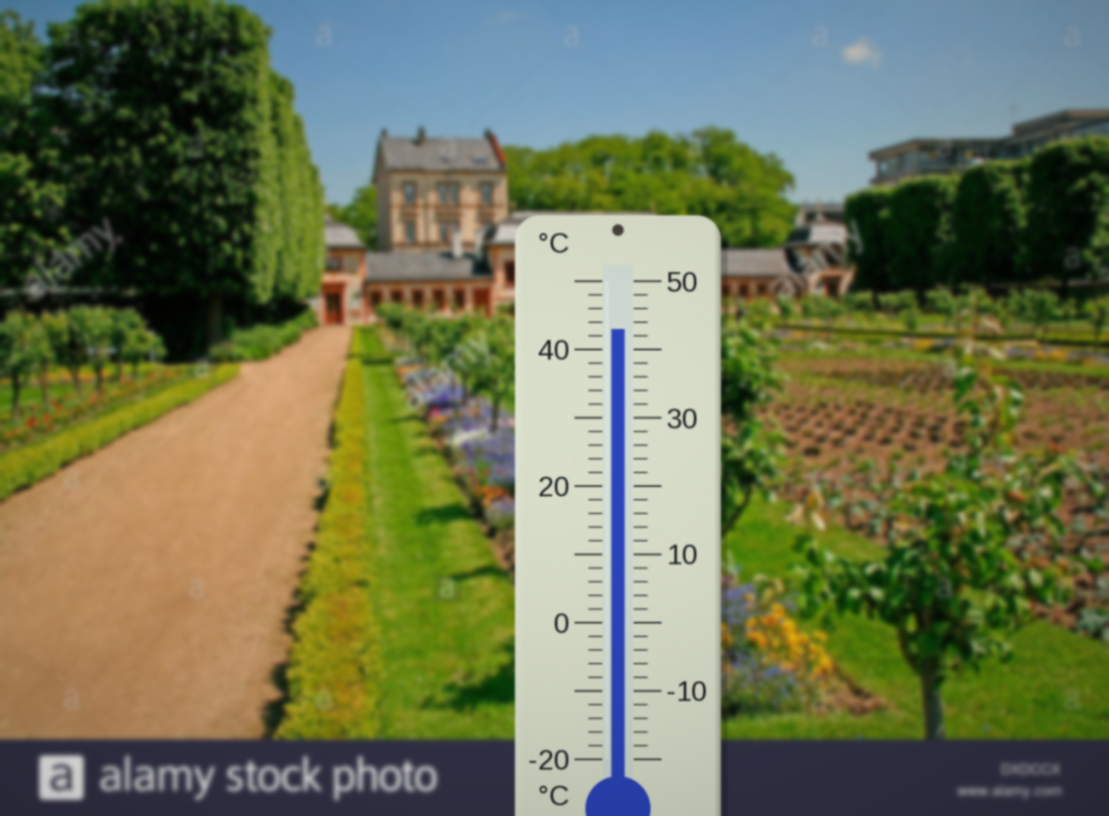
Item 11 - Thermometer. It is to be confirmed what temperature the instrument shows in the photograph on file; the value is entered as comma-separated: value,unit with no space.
43,°C
